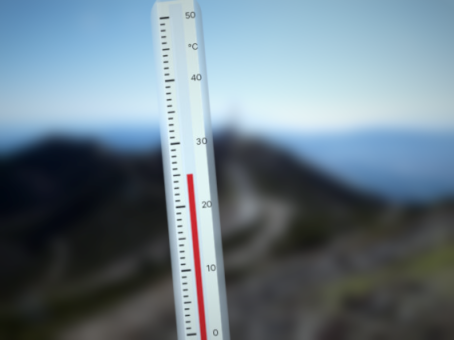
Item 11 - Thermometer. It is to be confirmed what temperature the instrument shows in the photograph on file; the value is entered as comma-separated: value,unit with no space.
25,°C
